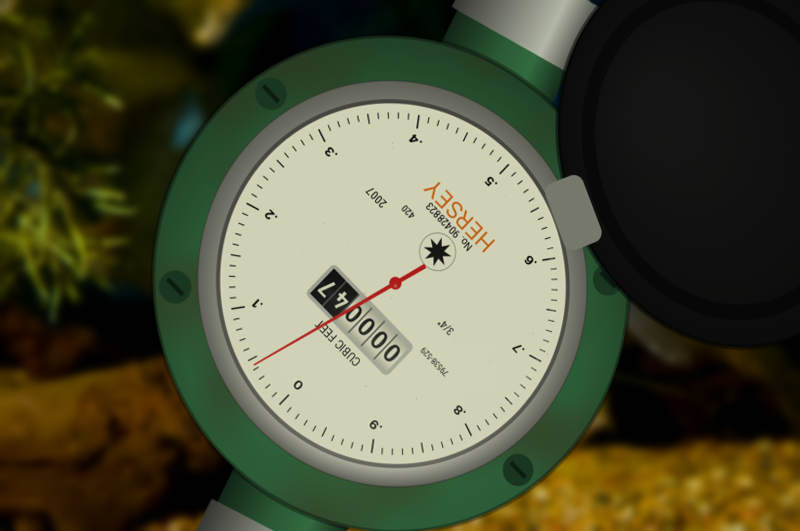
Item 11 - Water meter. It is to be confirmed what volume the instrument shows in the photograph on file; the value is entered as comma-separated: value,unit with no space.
47.04,ft³
